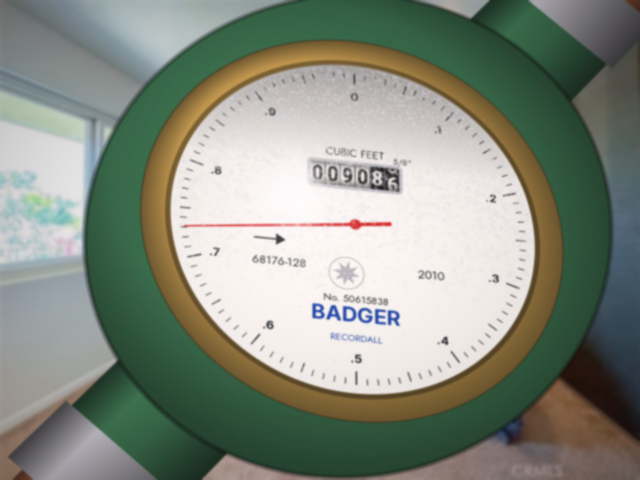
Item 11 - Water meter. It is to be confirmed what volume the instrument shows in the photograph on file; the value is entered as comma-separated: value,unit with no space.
9085.73,ft³
